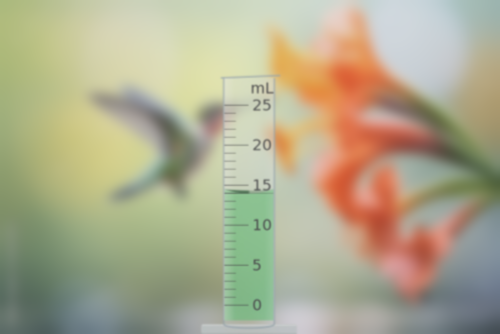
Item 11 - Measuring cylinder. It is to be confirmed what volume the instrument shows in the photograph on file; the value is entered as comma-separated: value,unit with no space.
14,mL
